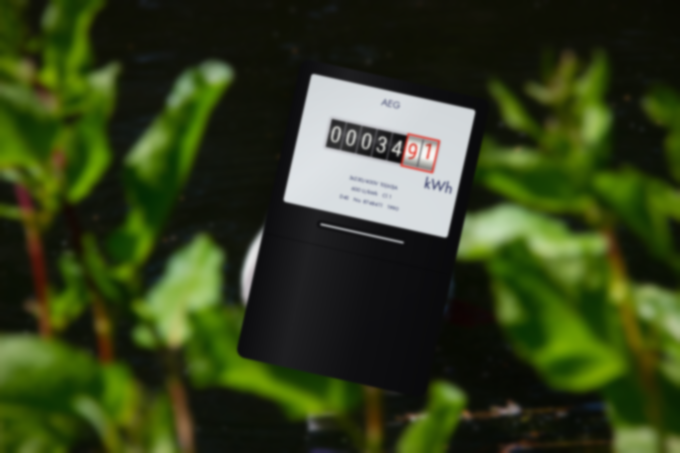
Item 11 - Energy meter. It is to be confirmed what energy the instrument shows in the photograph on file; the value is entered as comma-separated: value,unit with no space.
34.91,kWh
